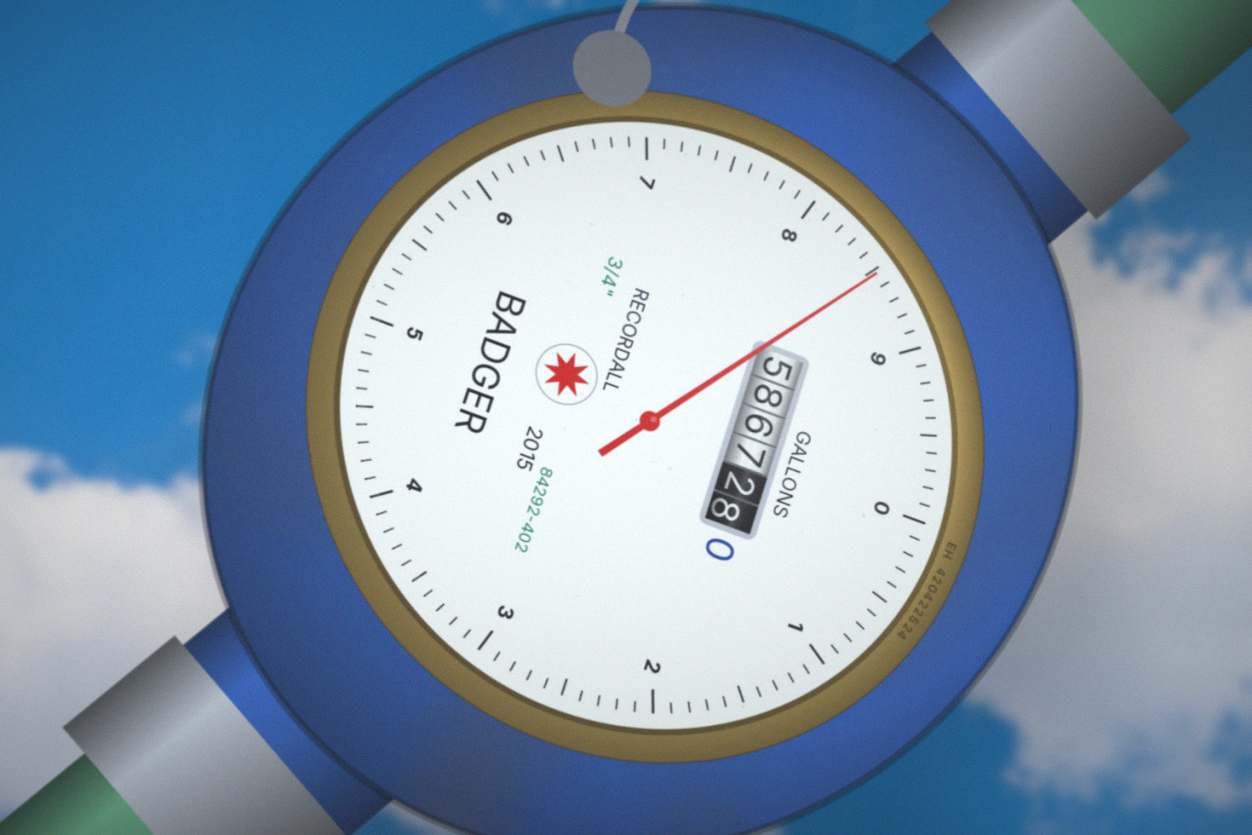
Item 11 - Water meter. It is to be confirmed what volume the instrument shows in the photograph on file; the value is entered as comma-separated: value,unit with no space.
5867278.5,gal
